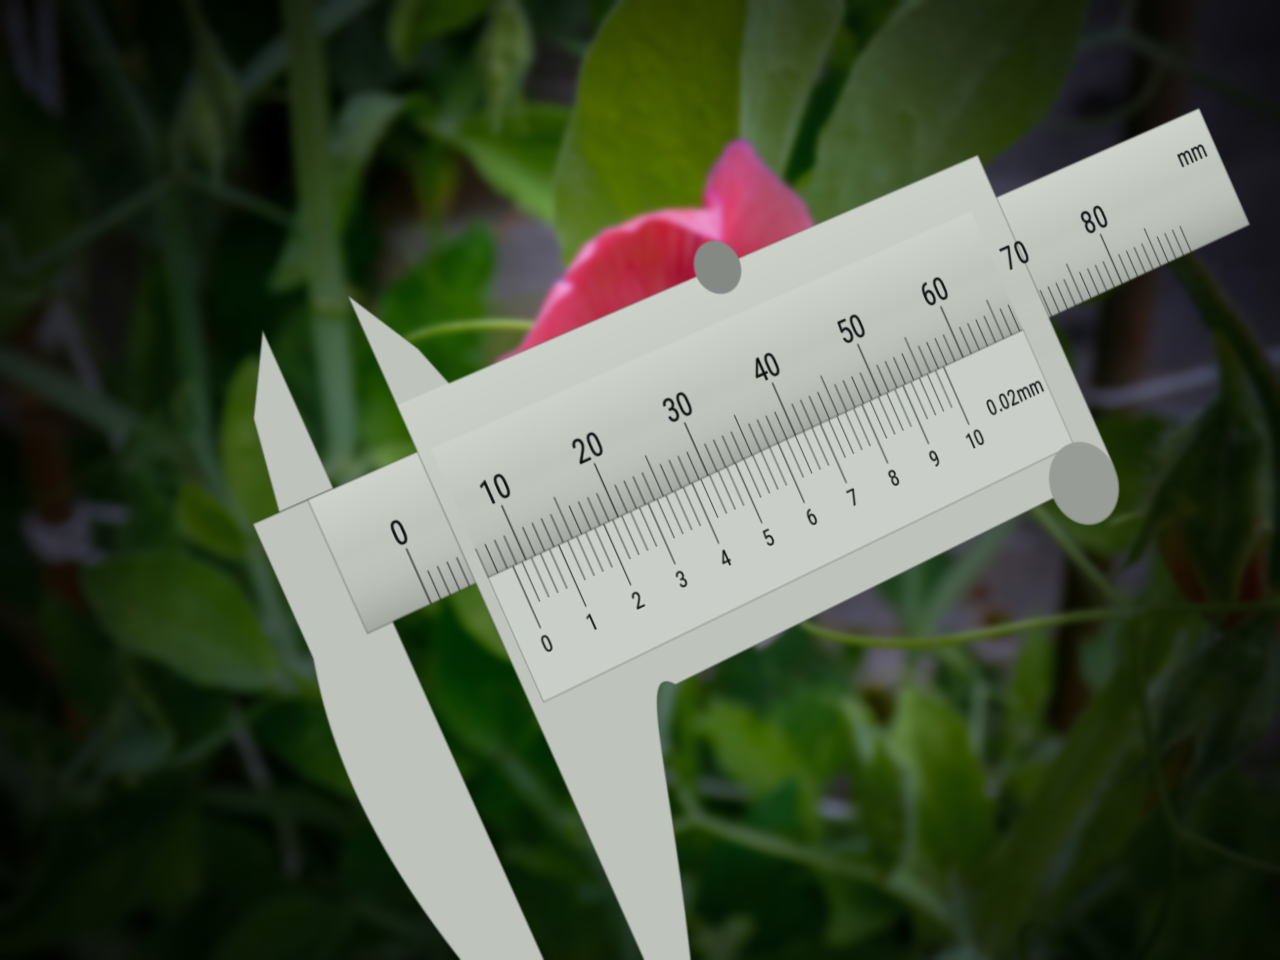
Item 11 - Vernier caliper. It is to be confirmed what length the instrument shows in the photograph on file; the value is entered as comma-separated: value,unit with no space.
8.6,mm
